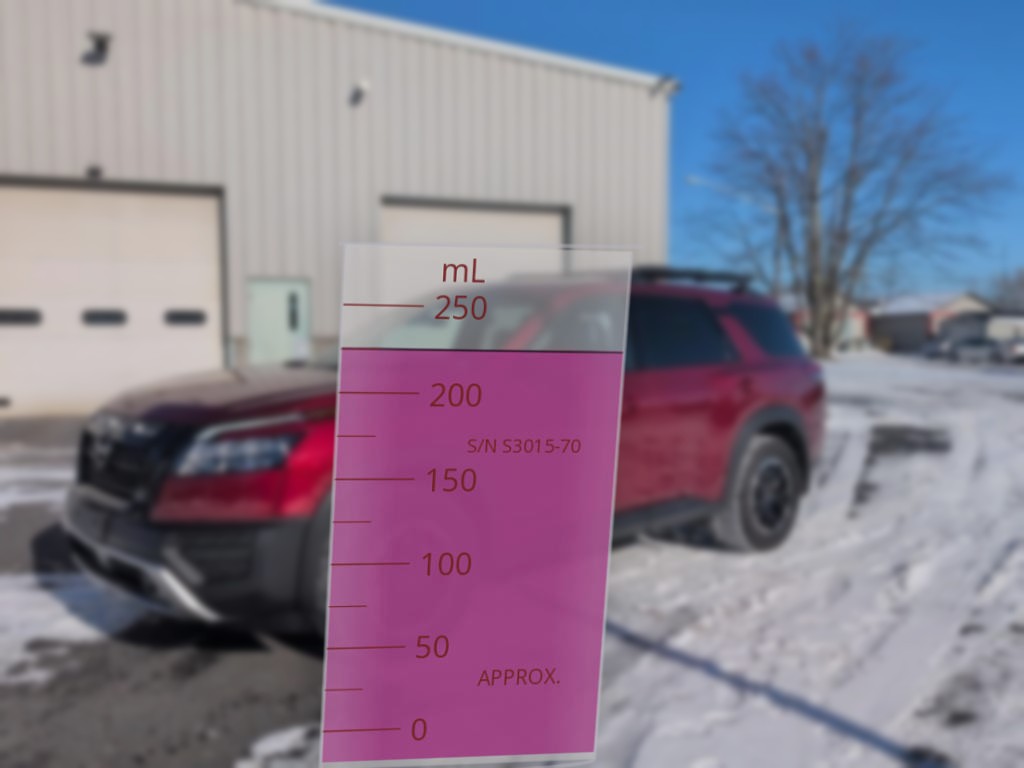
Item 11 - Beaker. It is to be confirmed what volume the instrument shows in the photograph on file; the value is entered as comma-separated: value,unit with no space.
225,mL
